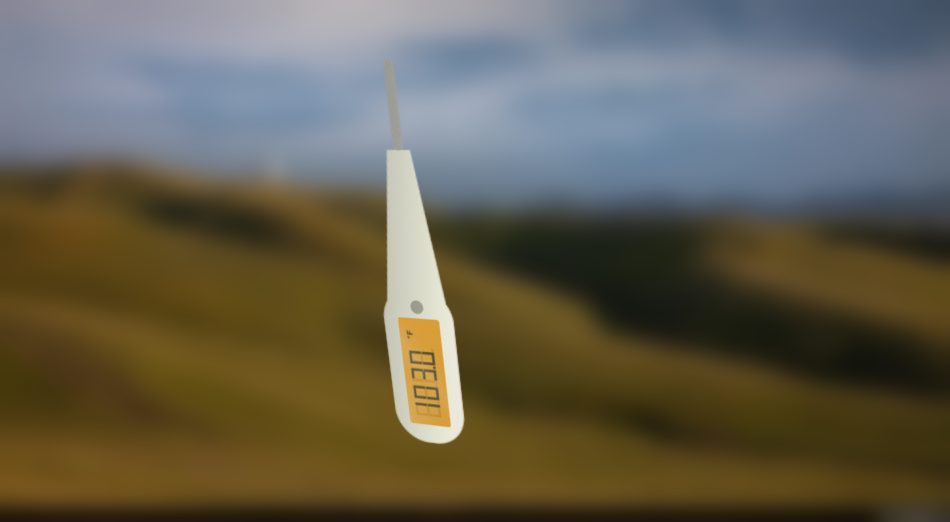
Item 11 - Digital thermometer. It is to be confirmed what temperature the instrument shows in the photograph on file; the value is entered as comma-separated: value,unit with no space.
103.0,°F
